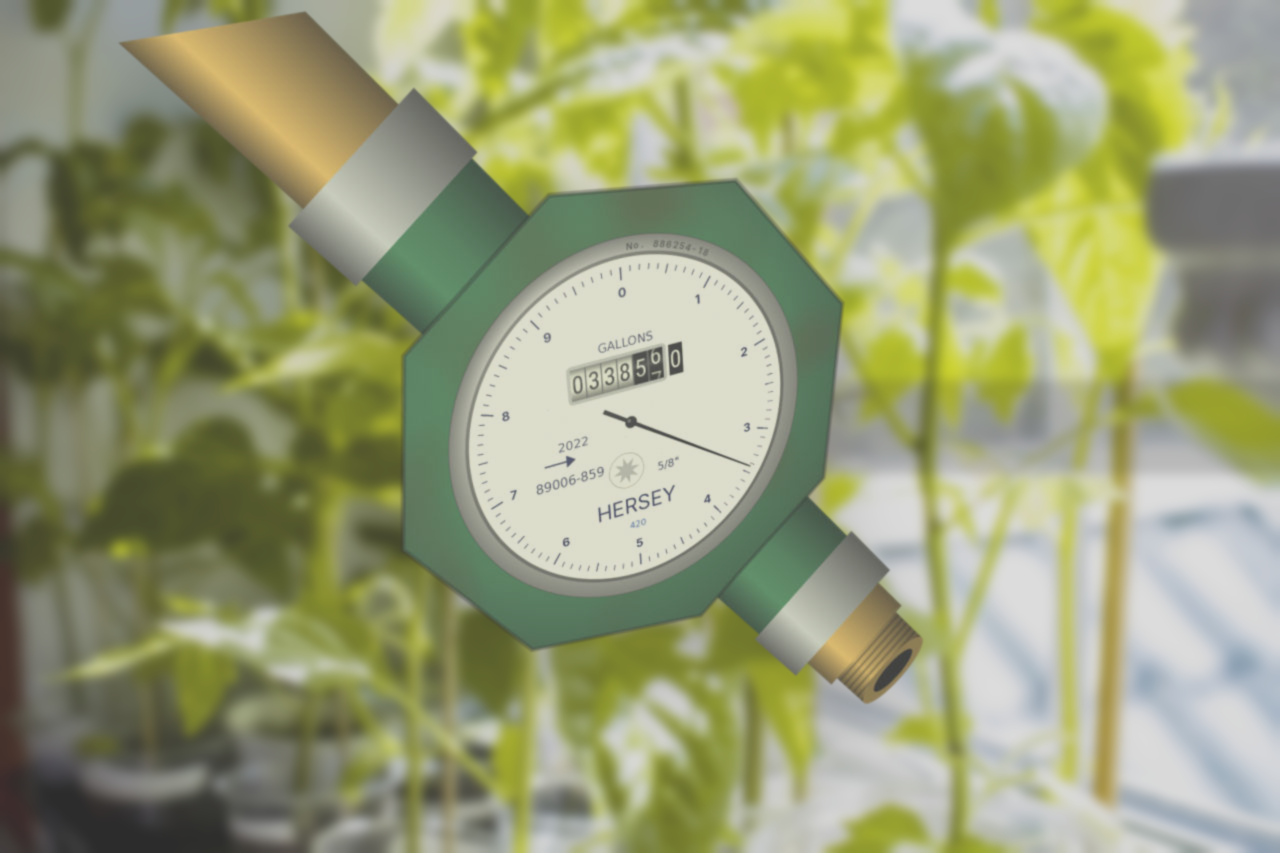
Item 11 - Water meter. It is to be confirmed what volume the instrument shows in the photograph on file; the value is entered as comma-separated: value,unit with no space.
338563.4,gal
